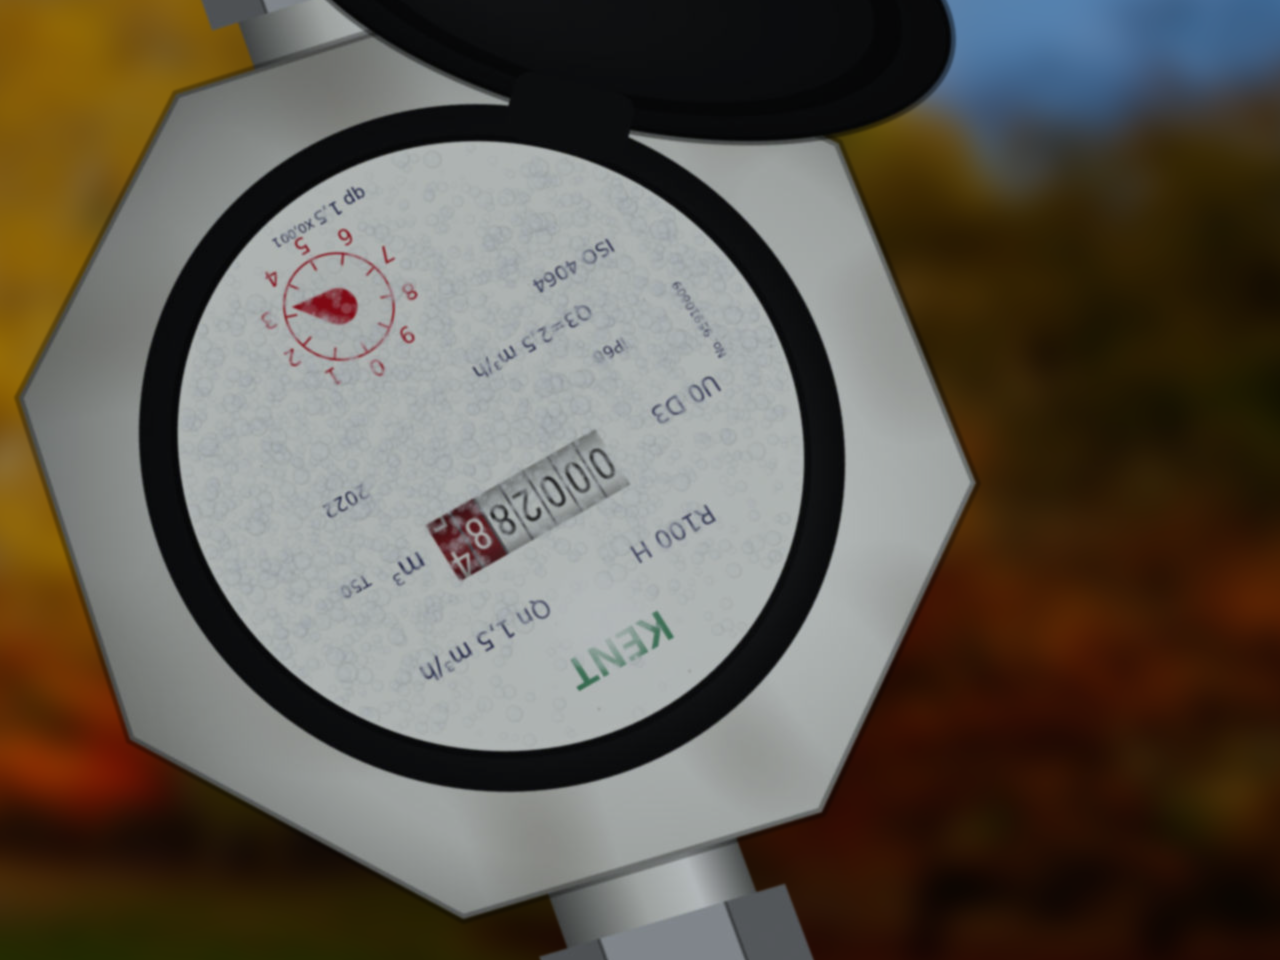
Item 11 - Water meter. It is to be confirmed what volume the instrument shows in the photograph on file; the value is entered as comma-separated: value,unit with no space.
28.843,m³
